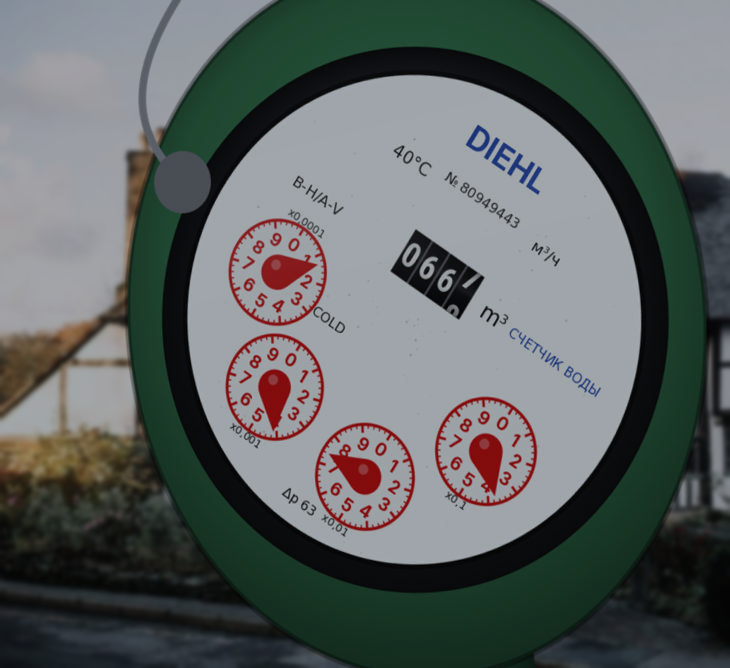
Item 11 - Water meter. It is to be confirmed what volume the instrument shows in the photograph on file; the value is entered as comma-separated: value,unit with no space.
667.3741,m³
